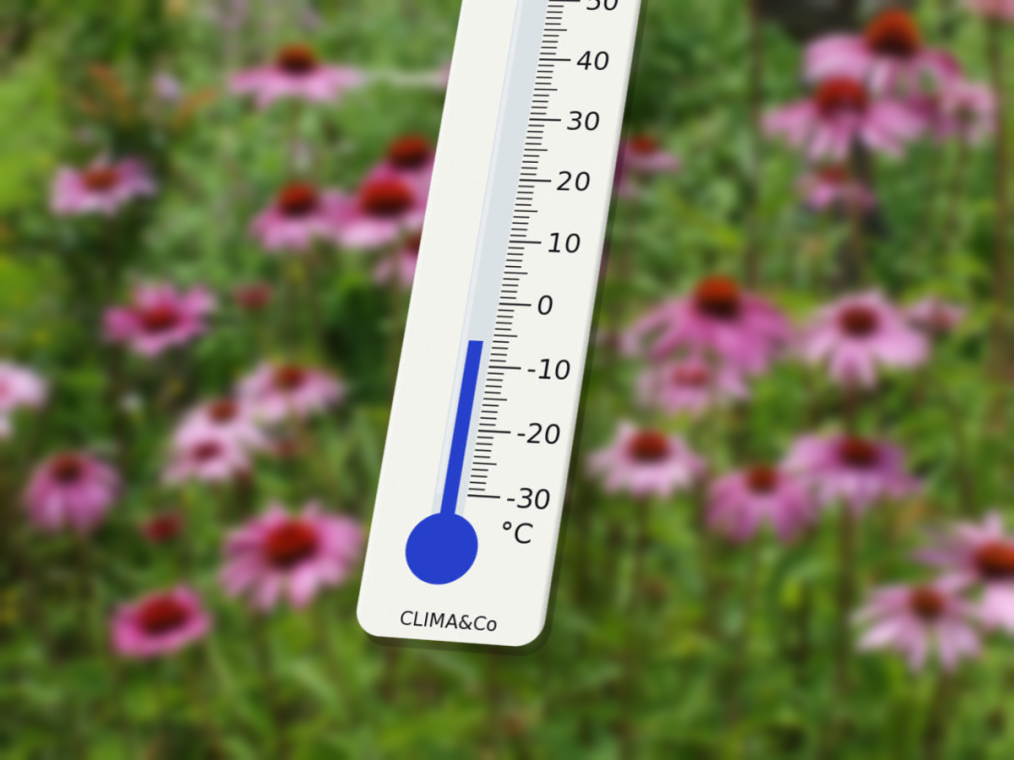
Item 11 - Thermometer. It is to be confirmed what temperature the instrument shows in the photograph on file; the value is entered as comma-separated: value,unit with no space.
-6,°C
